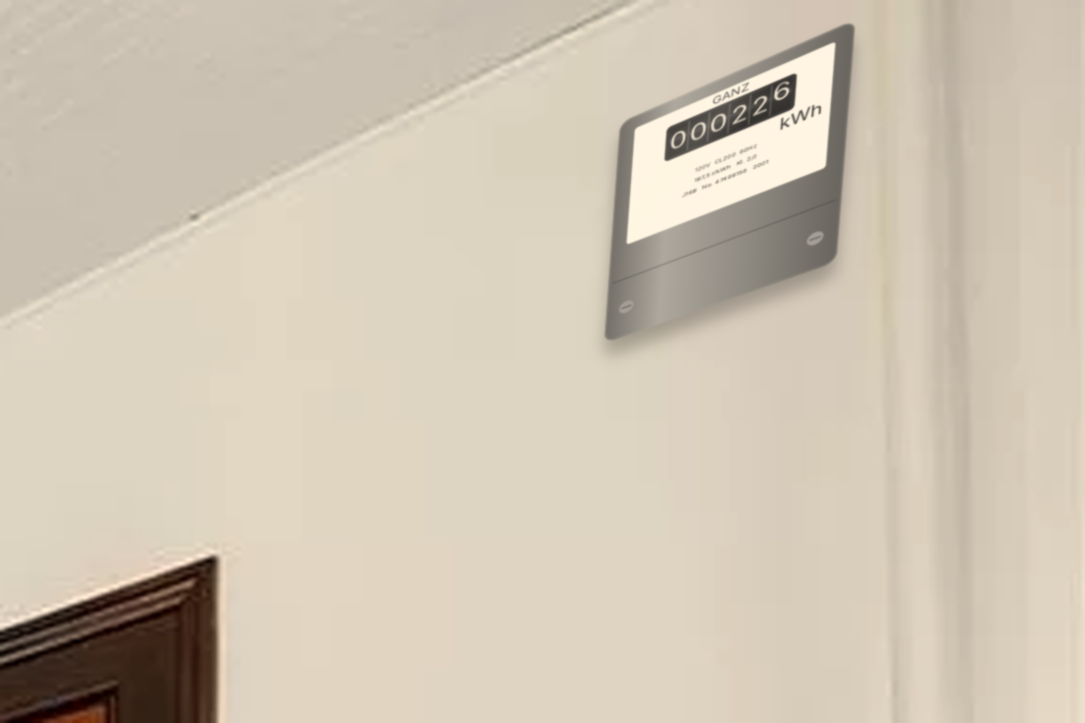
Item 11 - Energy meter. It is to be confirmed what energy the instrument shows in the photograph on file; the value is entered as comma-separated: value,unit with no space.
226,kWh
